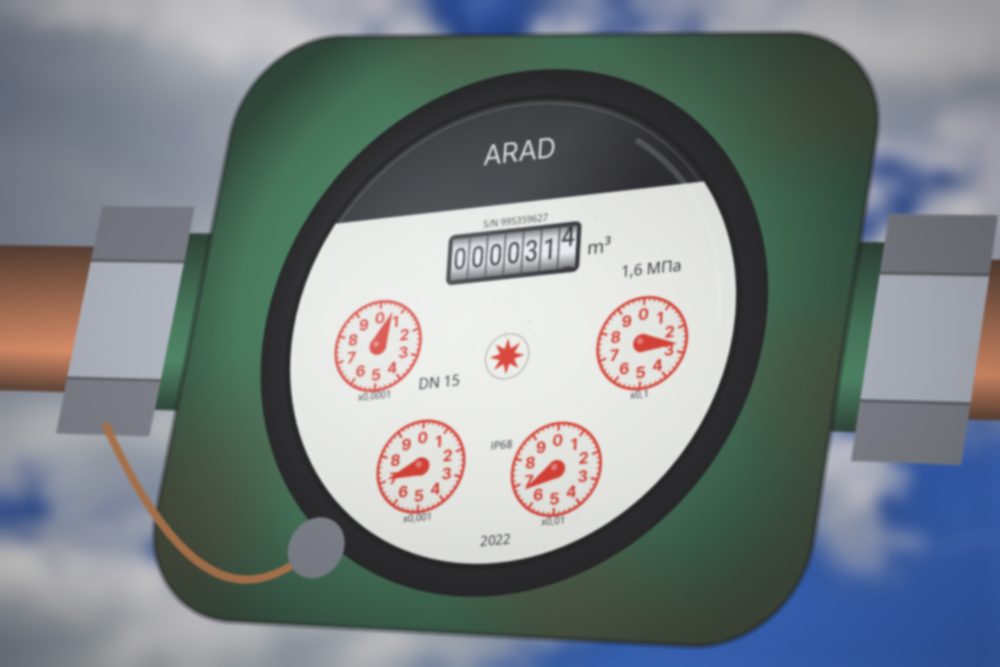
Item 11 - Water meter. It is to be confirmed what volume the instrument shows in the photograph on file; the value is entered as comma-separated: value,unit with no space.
314.2670,m³
